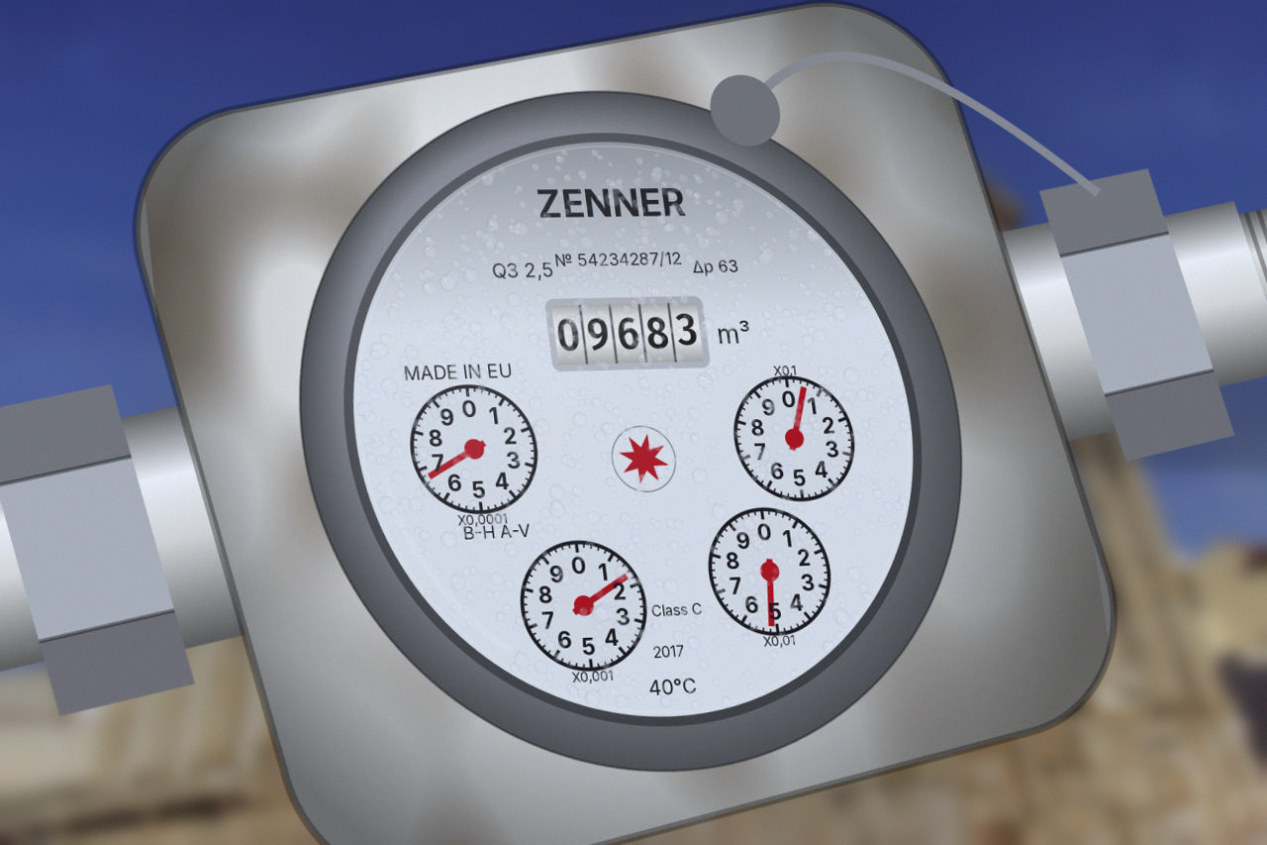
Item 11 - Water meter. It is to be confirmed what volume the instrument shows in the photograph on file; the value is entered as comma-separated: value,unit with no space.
9683.0516,m³
